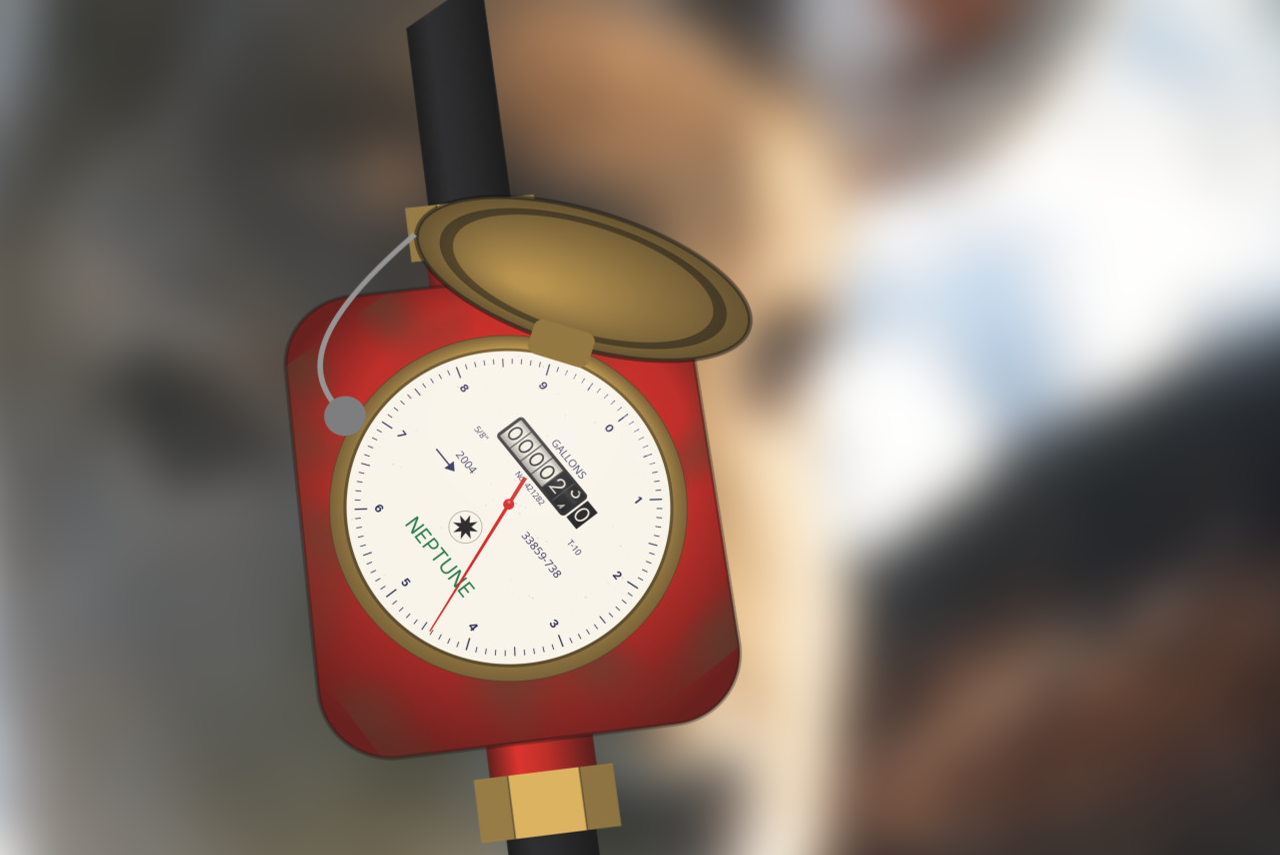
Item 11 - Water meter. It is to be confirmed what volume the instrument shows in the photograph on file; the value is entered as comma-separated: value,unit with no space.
234.4,gal
